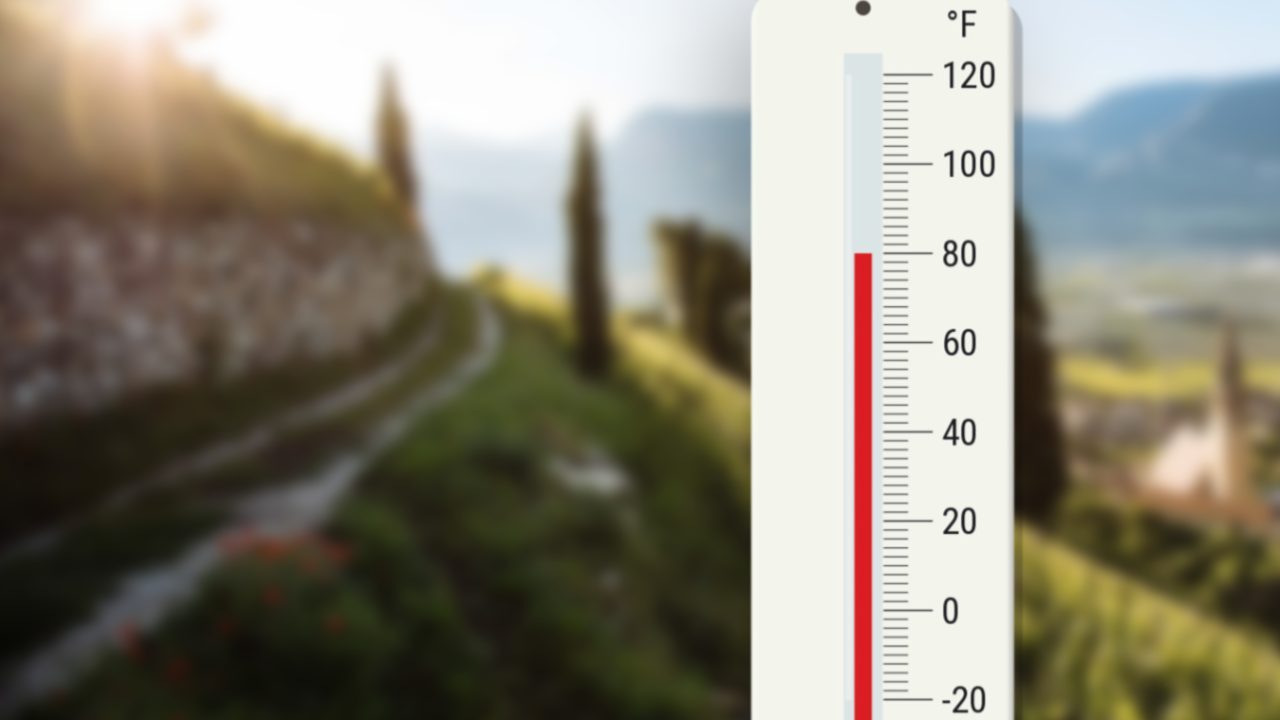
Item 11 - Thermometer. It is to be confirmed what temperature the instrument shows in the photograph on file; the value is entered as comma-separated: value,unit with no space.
80,°F
